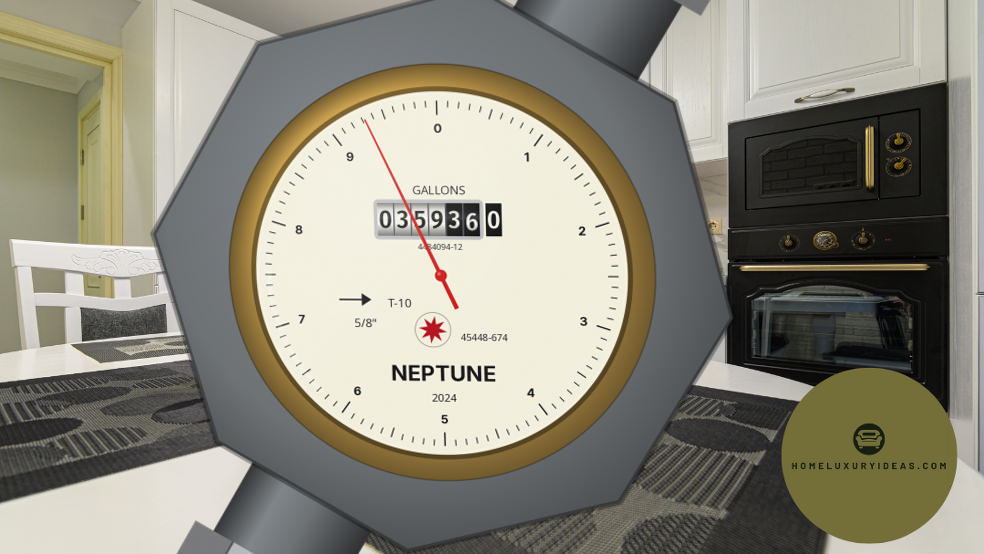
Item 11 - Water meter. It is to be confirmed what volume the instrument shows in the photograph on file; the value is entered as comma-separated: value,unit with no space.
359359.3,gal
